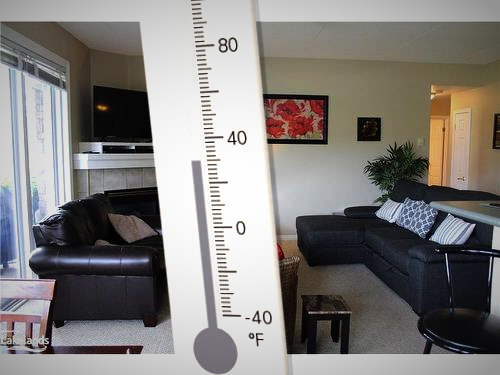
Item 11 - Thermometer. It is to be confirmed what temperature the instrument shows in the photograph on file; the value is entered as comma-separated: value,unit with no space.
30,°F
